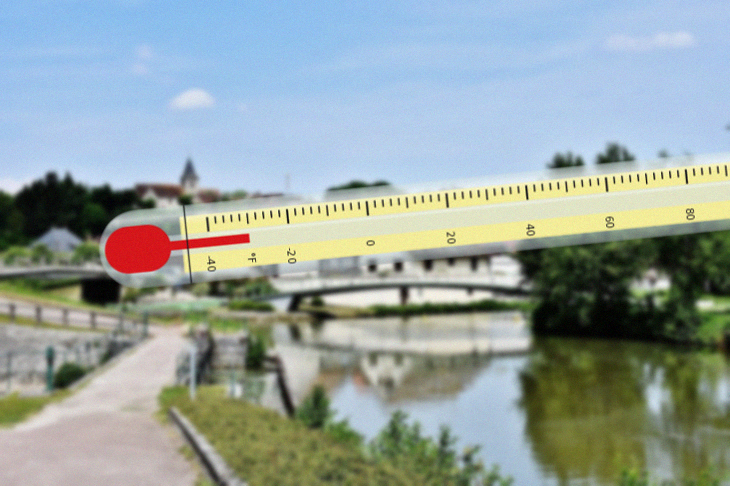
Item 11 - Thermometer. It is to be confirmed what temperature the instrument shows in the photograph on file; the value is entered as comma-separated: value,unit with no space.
-30,°F
